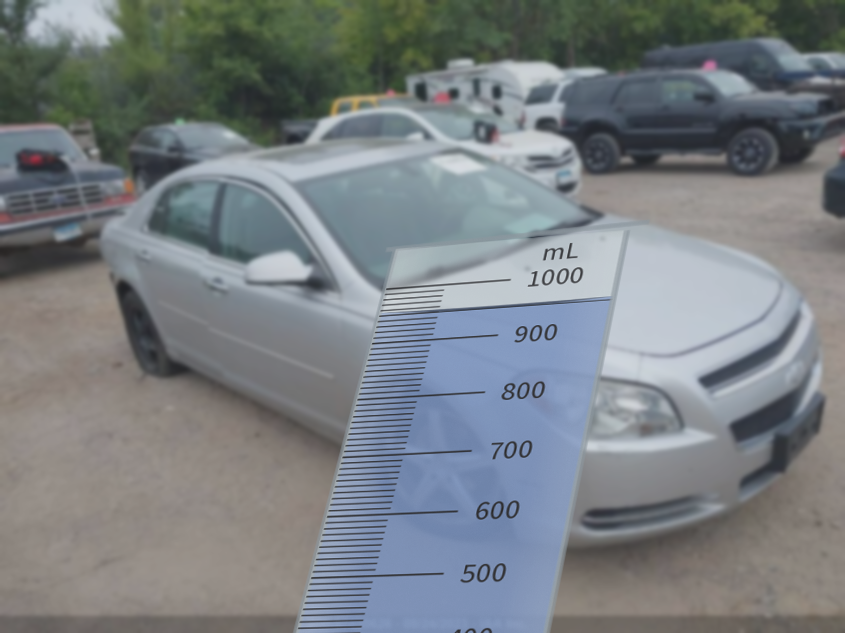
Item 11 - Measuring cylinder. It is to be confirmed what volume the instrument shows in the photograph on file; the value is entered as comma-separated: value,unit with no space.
950,mL
